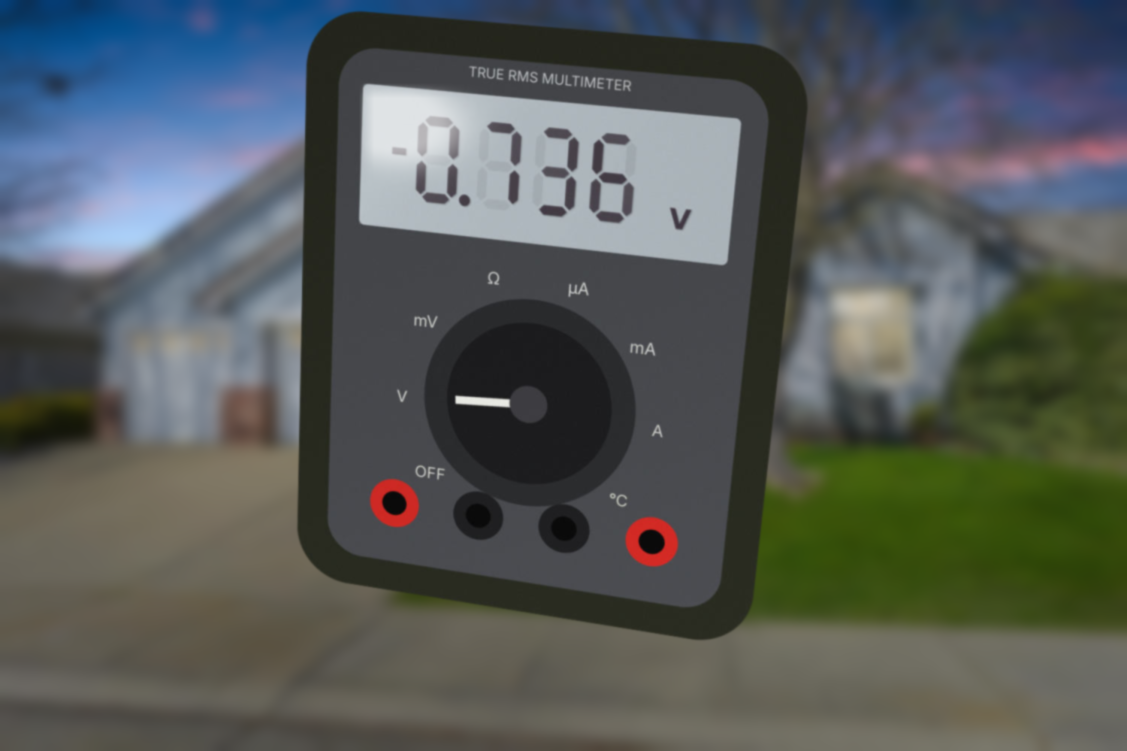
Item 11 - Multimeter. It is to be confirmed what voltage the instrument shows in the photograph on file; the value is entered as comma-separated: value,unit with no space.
-0.736,V
